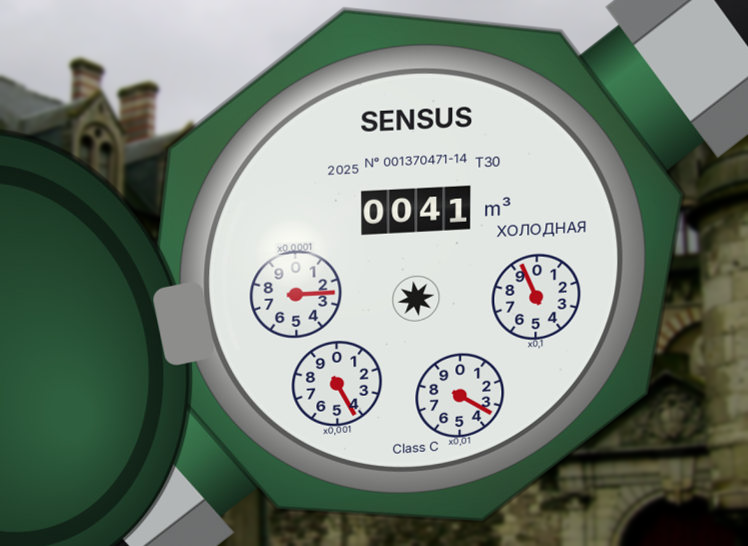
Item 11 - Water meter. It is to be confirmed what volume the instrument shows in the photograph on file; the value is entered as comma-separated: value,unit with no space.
40.9342,m³
